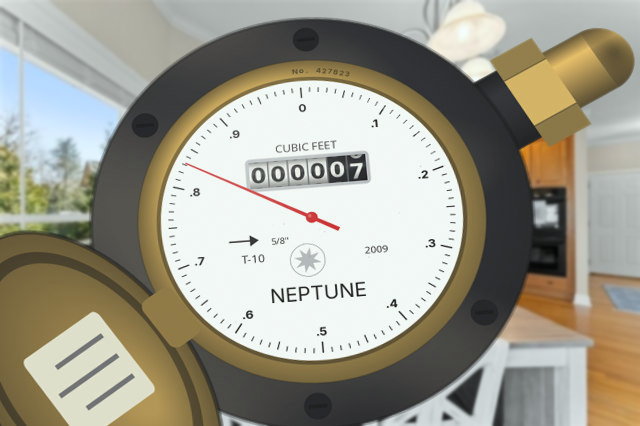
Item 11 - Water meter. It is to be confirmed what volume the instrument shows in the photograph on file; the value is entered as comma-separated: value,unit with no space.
6.83,ft³
